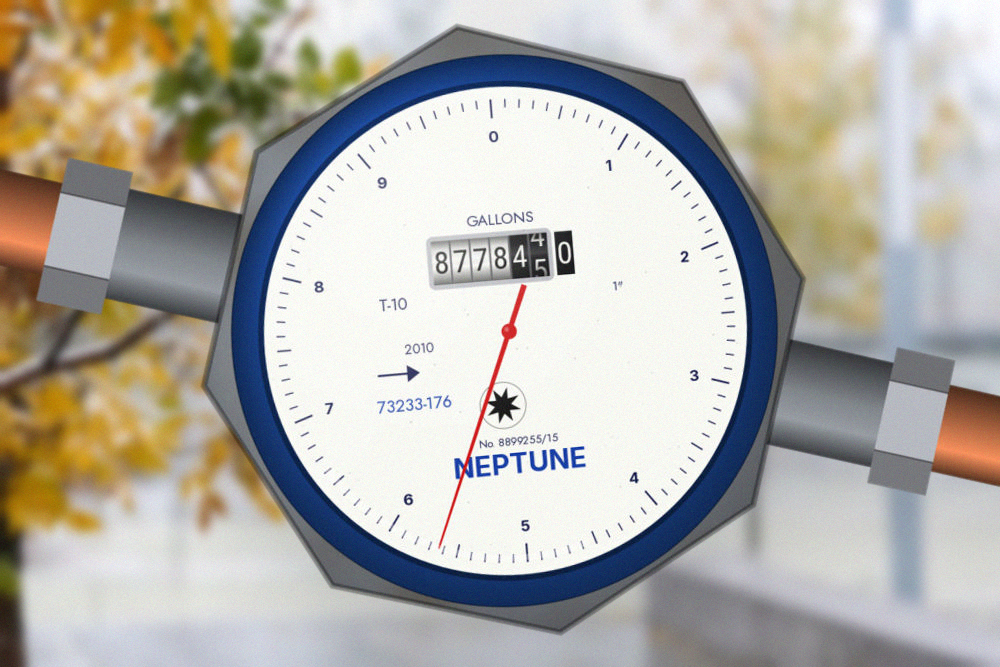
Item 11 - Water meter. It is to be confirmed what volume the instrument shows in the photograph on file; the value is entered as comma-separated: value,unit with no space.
8778445.6,gal
